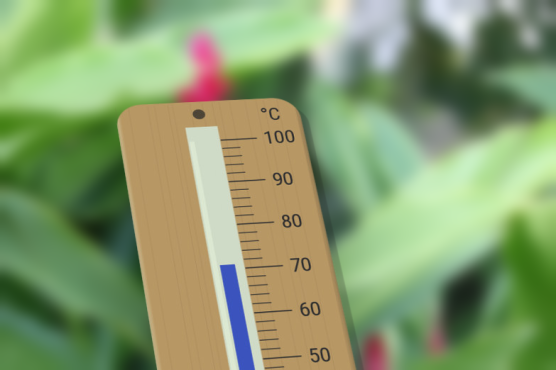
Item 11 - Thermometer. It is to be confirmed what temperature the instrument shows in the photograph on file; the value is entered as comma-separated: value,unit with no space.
71,°C
